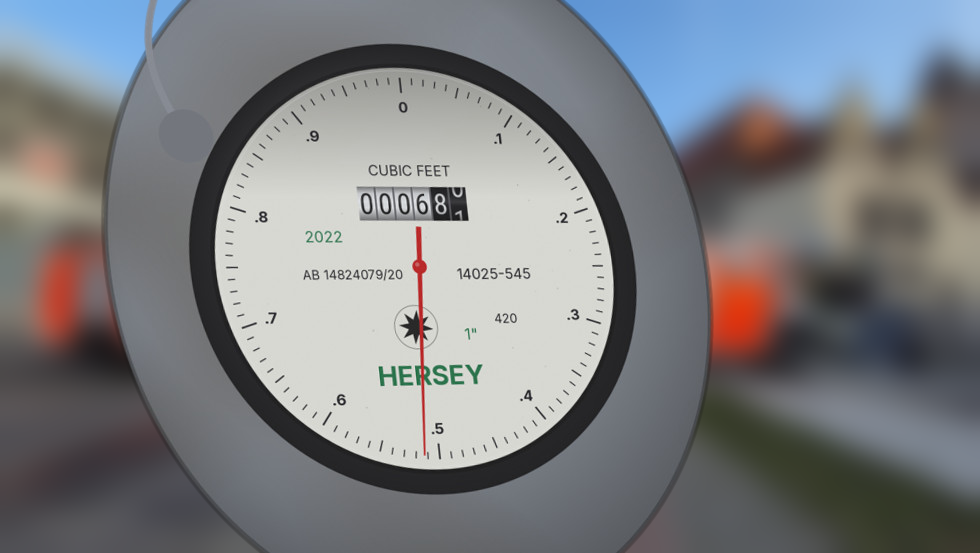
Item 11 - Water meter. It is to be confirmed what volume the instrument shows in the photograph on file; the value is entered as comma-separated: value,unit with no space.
680.51,ft³
